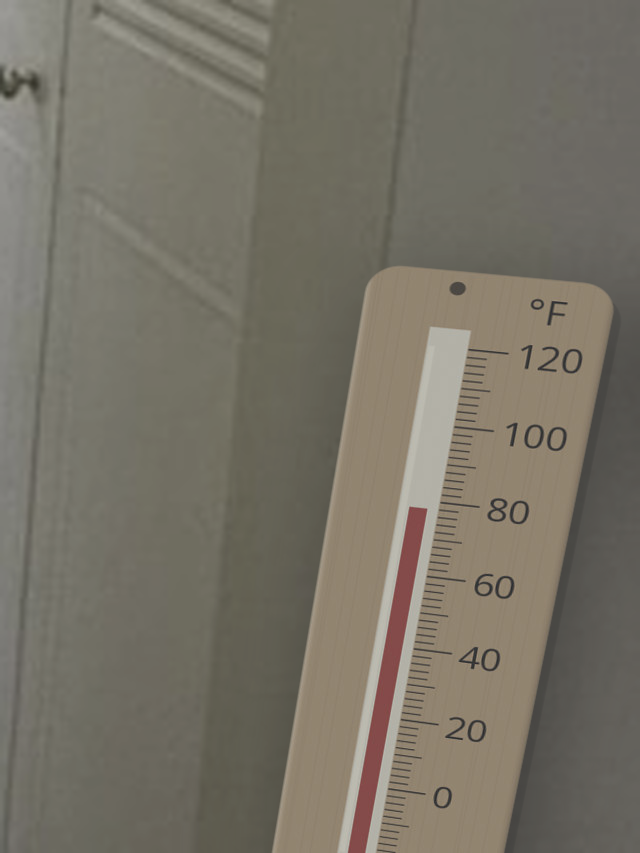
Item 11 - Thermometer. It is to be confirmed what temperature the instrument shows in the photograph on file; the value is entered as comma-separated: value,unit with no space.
78,°F
